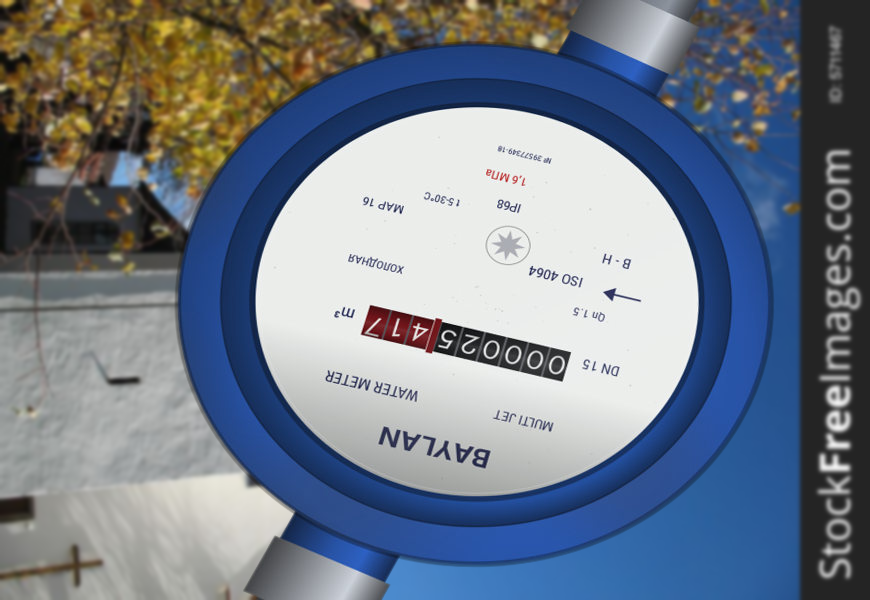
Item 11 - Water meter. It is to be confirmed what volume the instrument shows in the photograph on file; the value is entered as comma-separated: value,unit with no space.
25.417,m³
